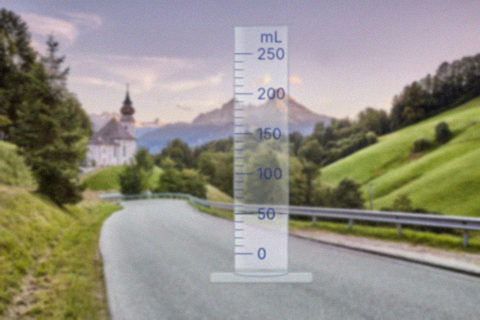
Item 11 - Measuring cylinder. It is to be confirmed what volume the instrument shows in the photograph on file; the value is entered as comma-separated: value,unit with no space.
50,mL
